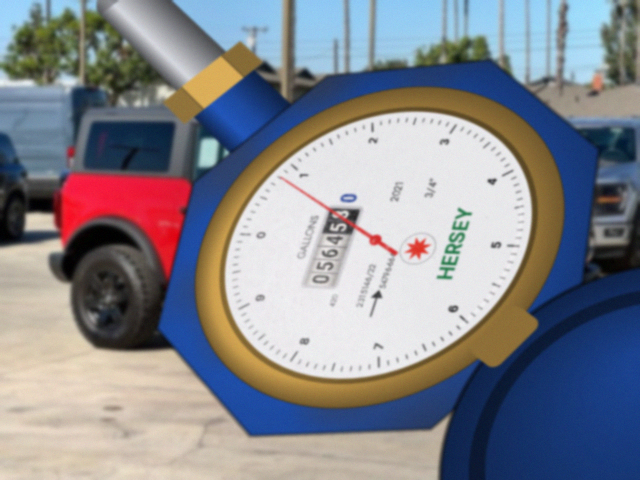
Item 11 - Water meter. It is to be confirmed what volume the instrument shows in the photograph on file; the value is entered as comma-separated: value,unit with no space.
564580.8,gal
